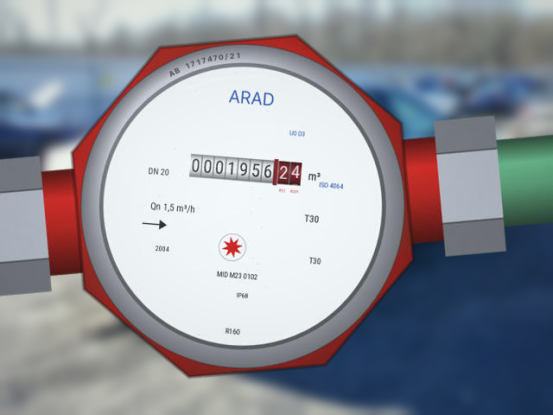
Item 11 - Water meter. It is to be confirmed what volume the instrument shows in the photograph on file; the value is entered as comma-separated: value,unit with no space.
1956.24,m³
